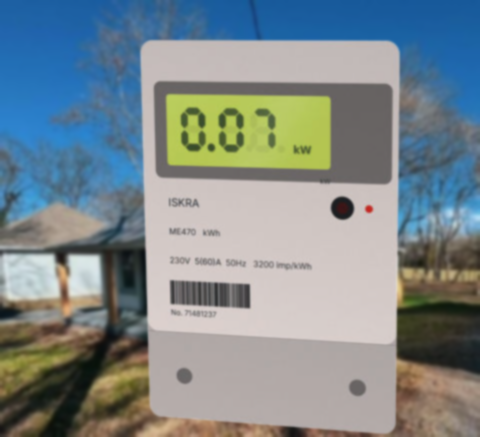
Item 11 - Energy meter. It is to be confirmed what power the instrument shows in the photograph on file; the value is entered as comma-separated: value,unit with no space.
0.07,kW
